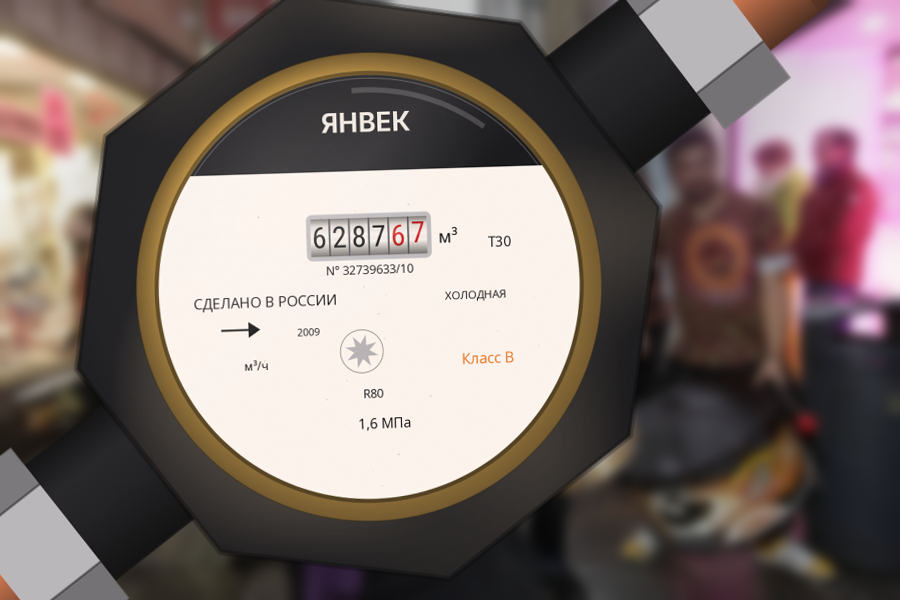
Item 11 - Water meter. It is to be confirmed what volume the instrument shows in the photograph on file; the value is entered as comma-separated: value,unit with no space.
6287.67,m³
